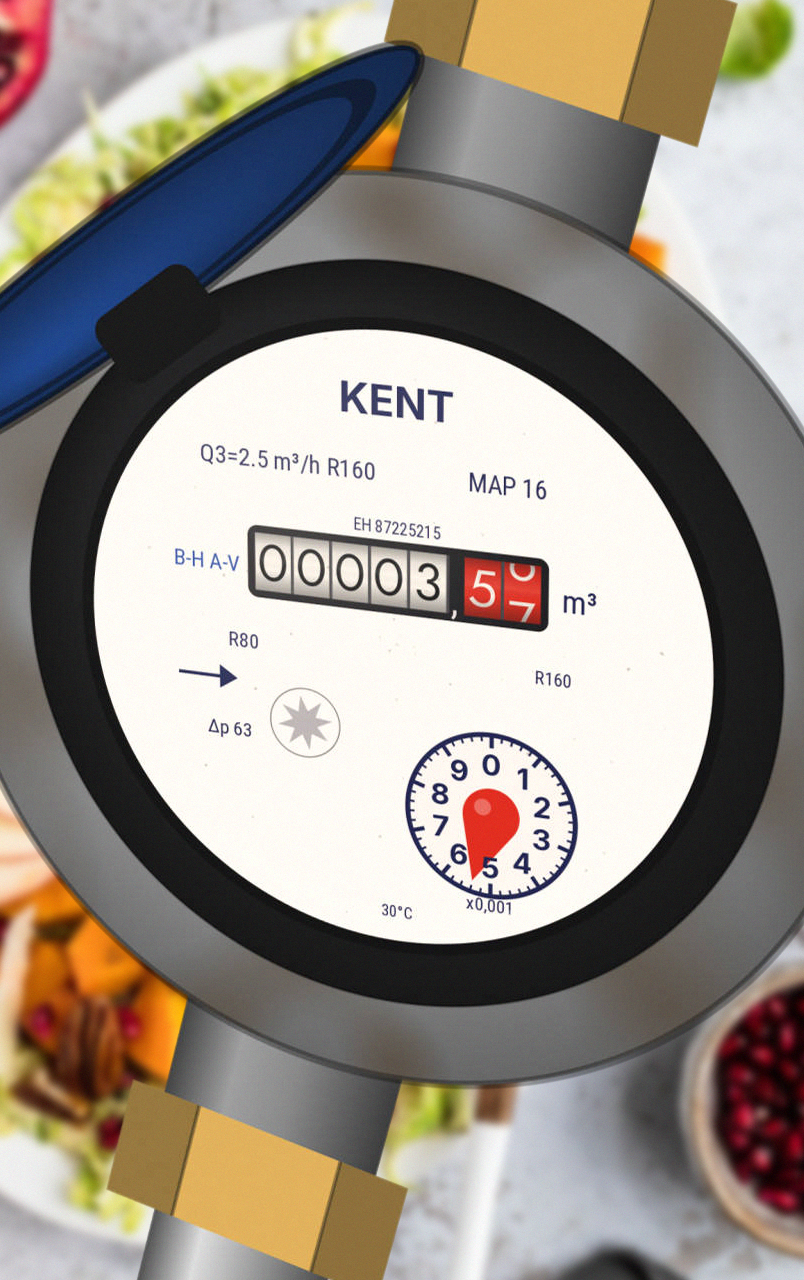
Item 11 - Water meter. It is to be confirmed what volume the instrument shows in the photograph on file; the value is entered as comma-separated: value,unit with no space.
3.565,m³
